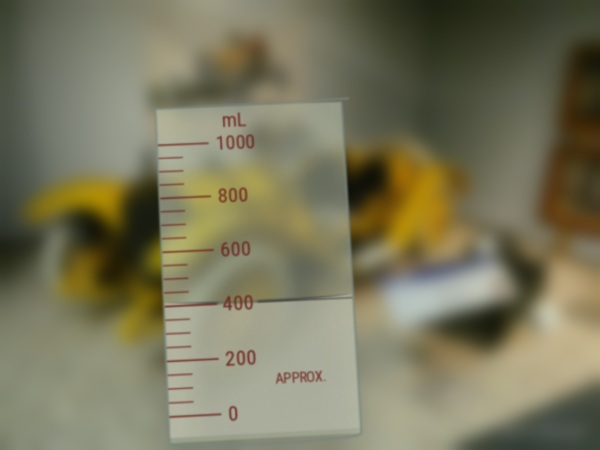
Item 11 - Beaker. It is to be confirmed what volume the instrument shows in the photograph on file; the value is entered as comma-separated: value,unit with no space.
400,mL
